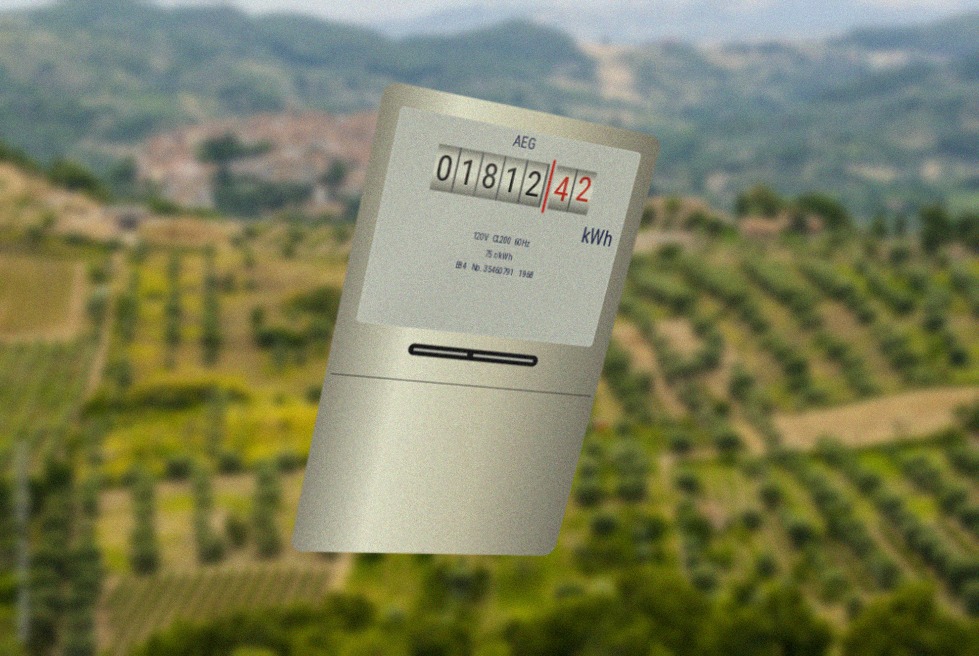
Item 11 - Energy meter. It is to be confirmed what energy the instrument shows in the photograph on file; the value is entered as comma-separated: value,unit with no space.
1812.42,kWh
